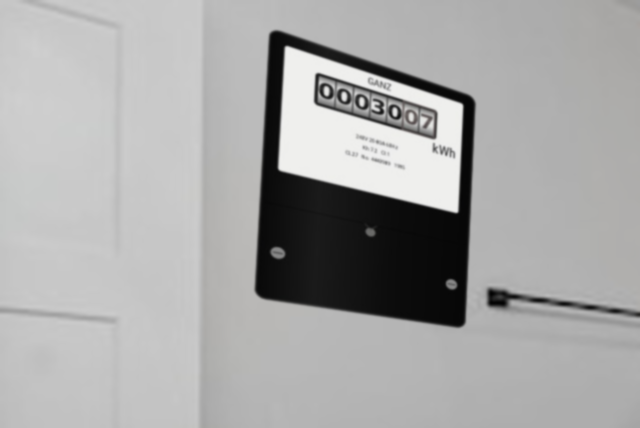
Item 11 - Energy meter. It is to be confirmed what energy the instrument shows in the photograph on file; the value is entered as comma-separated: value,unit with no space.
30.07,kWh
